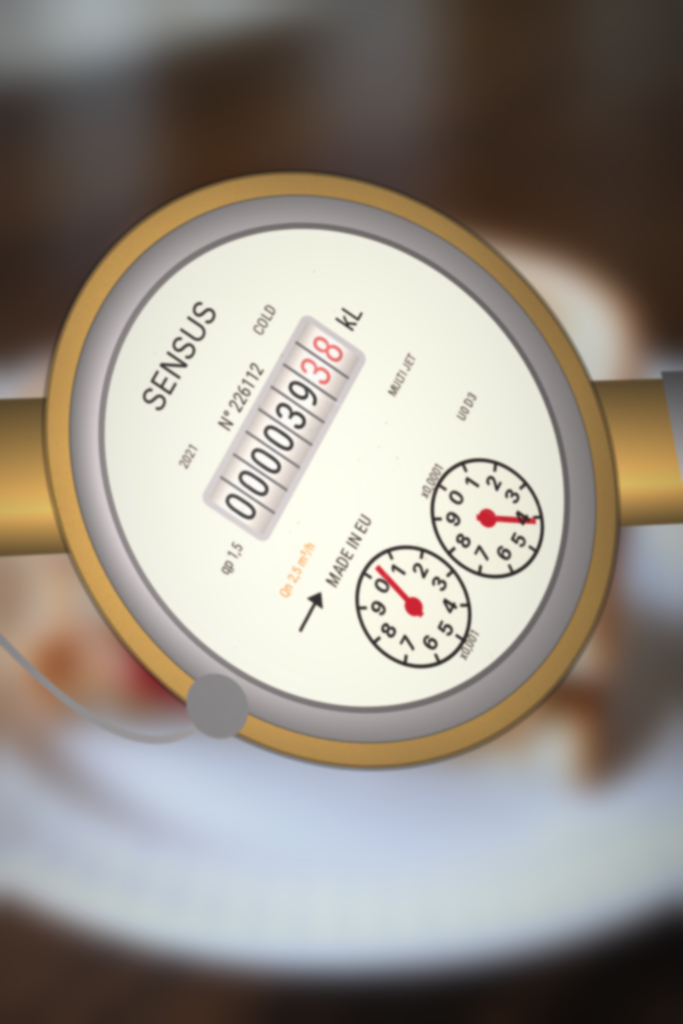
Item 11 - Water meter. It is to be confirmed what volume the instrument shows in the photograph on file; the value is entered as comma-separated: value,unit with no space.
39.3804,kL
